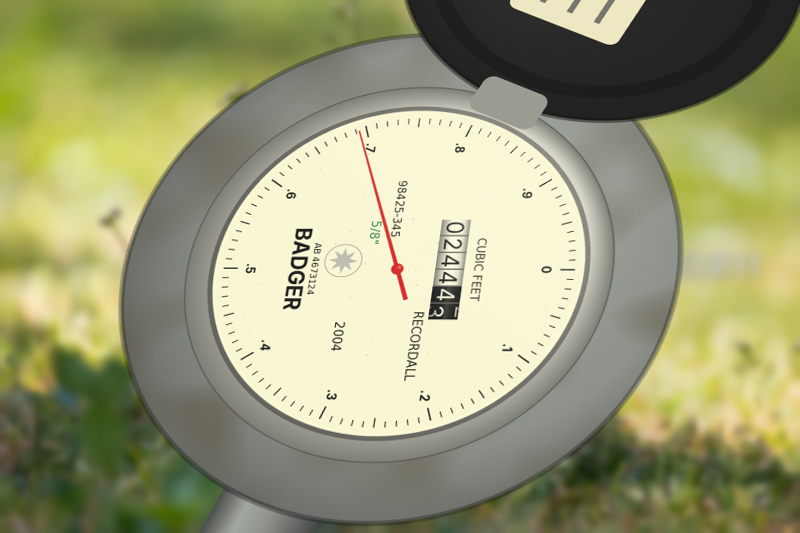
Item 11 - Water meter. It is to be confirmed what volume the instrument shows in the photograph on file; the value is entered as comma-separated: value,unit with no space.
24442.69,ft³
